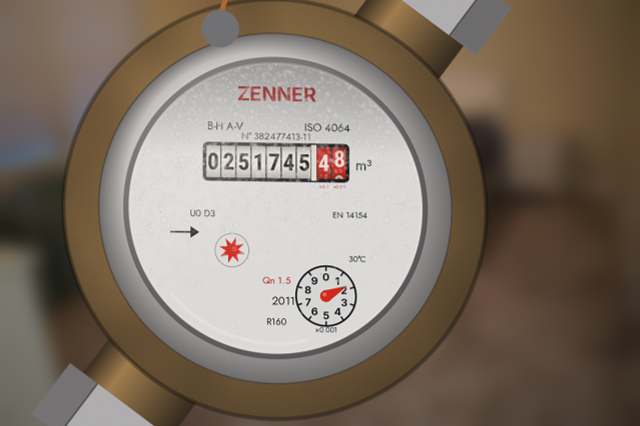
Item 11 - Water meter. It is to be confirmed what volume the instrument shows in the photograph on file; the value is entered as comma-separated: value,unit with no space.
251745.481,m³
